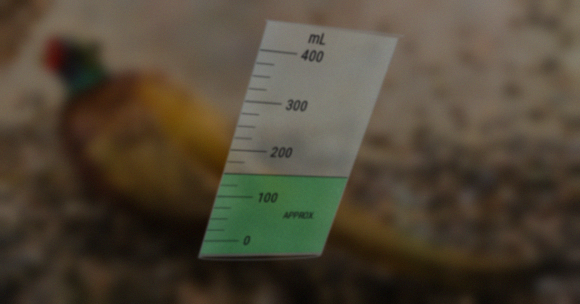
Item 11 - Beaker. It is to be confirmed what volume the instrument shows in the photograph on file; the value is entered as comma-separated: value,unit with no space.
150,mL
